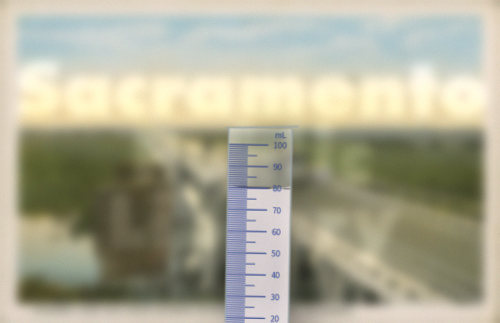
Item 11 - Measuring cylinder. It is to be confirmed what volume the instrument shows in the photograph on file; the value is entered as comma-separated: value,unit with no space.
80,mL
